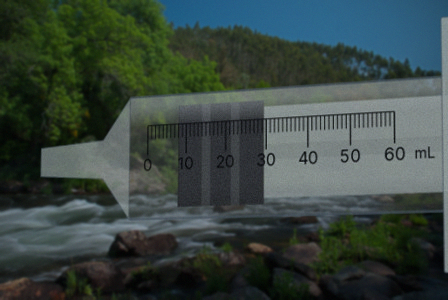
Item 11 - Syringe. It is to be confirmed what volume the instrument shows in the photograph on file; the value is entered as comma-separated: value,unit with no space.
8,mL
